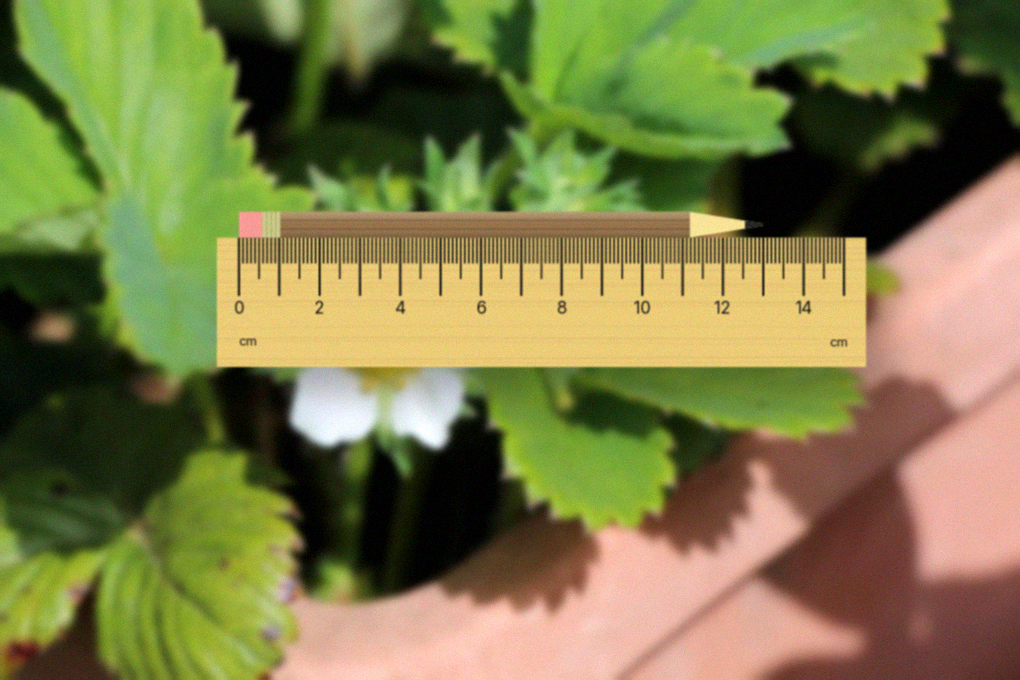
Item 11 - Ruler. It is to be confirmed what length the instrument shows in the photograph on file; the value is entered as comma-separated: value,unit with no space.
13,cm
